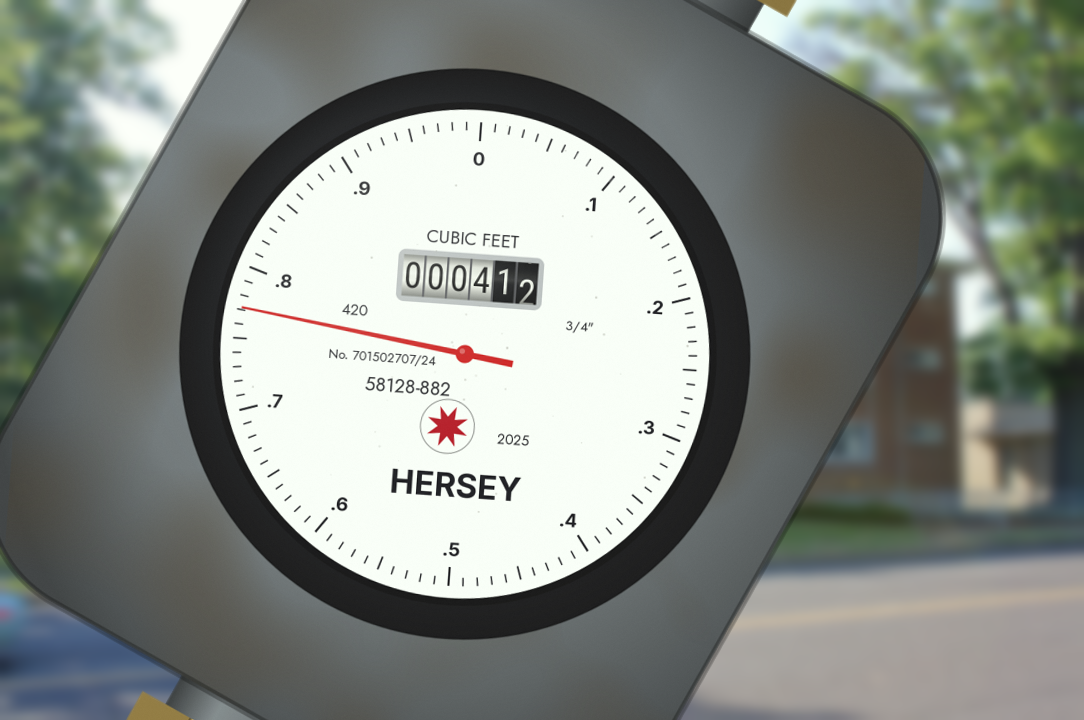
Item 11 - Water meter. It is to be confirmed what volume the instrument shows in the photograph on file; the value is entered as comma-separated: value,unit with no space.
411.77,ft³
